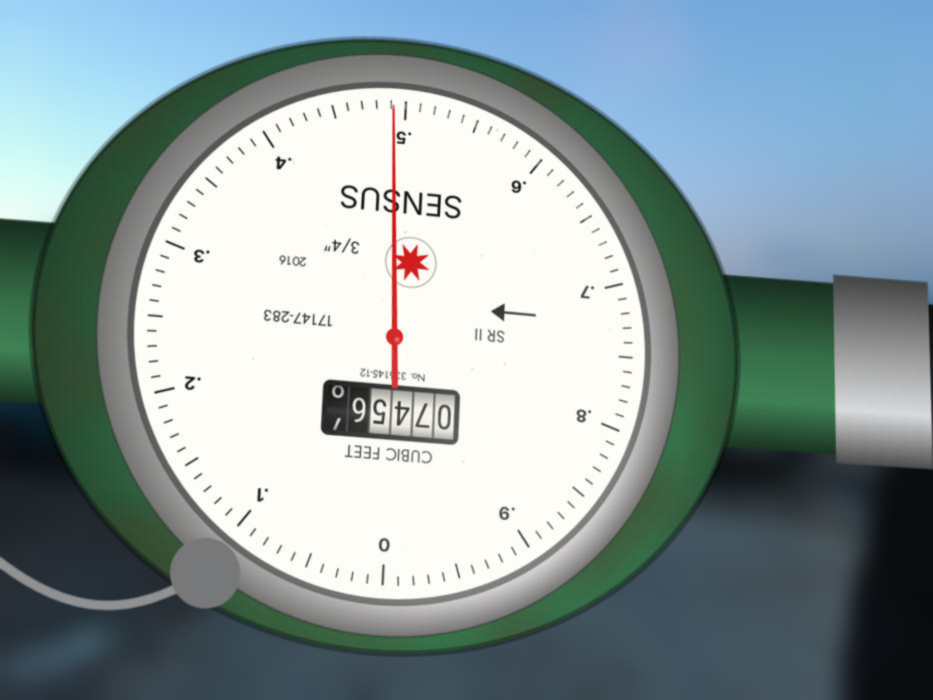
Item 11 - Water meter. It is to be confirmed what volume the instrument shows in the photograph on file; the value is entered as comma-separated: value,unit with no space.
74567.49,ft³
